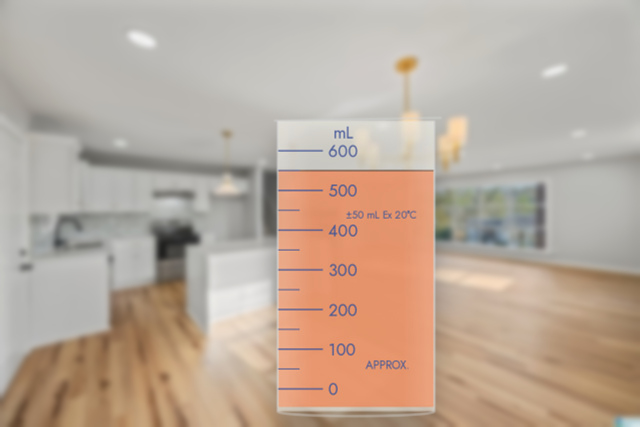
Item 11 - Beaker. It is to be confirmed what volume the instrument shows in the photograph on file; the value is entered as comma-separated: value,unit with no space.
550,mL
